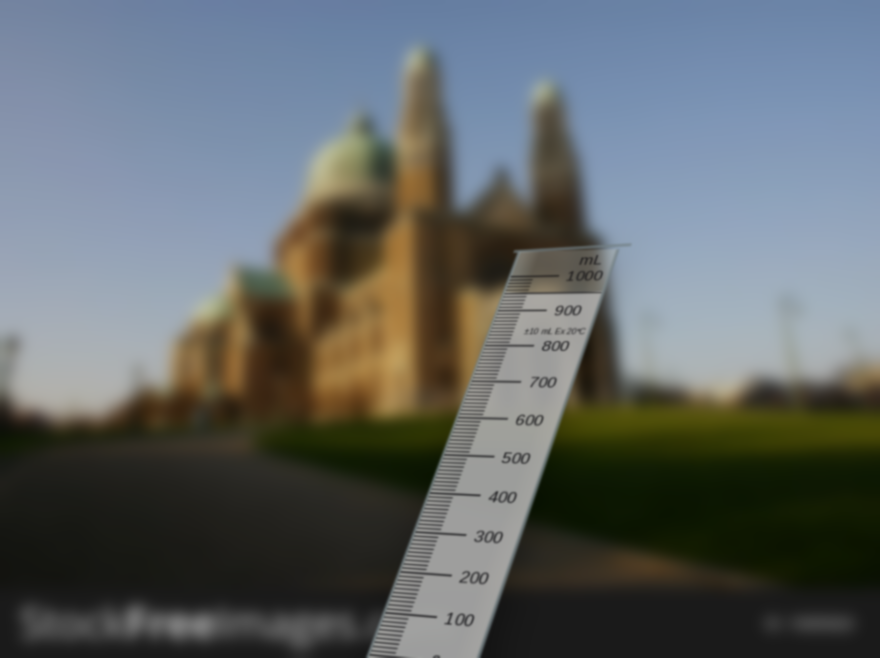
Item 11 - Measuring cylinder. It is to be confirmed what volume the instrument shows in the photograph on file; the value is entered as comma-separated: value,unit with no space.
950,mL
